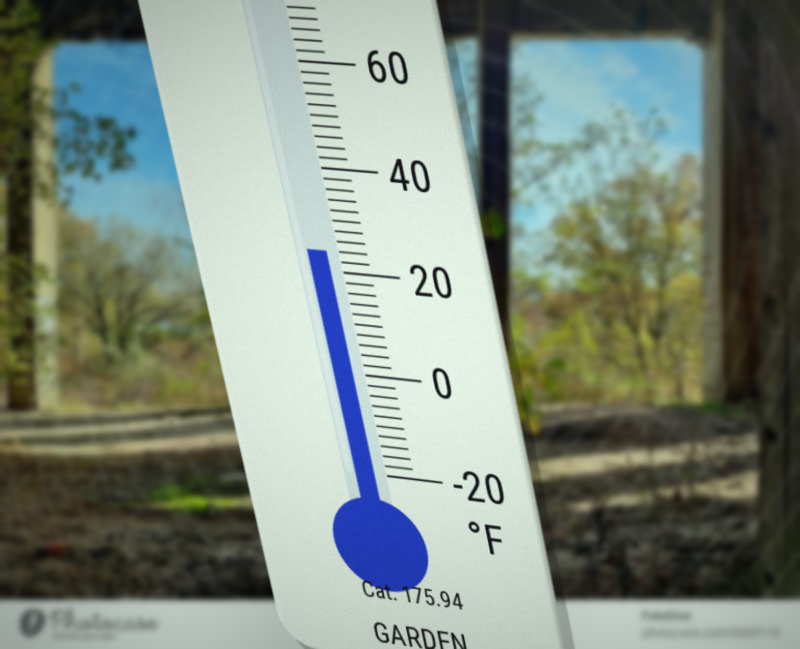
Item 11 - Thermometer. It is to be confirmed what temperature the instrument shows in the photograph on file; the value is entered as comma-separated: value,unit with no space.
24,°F
